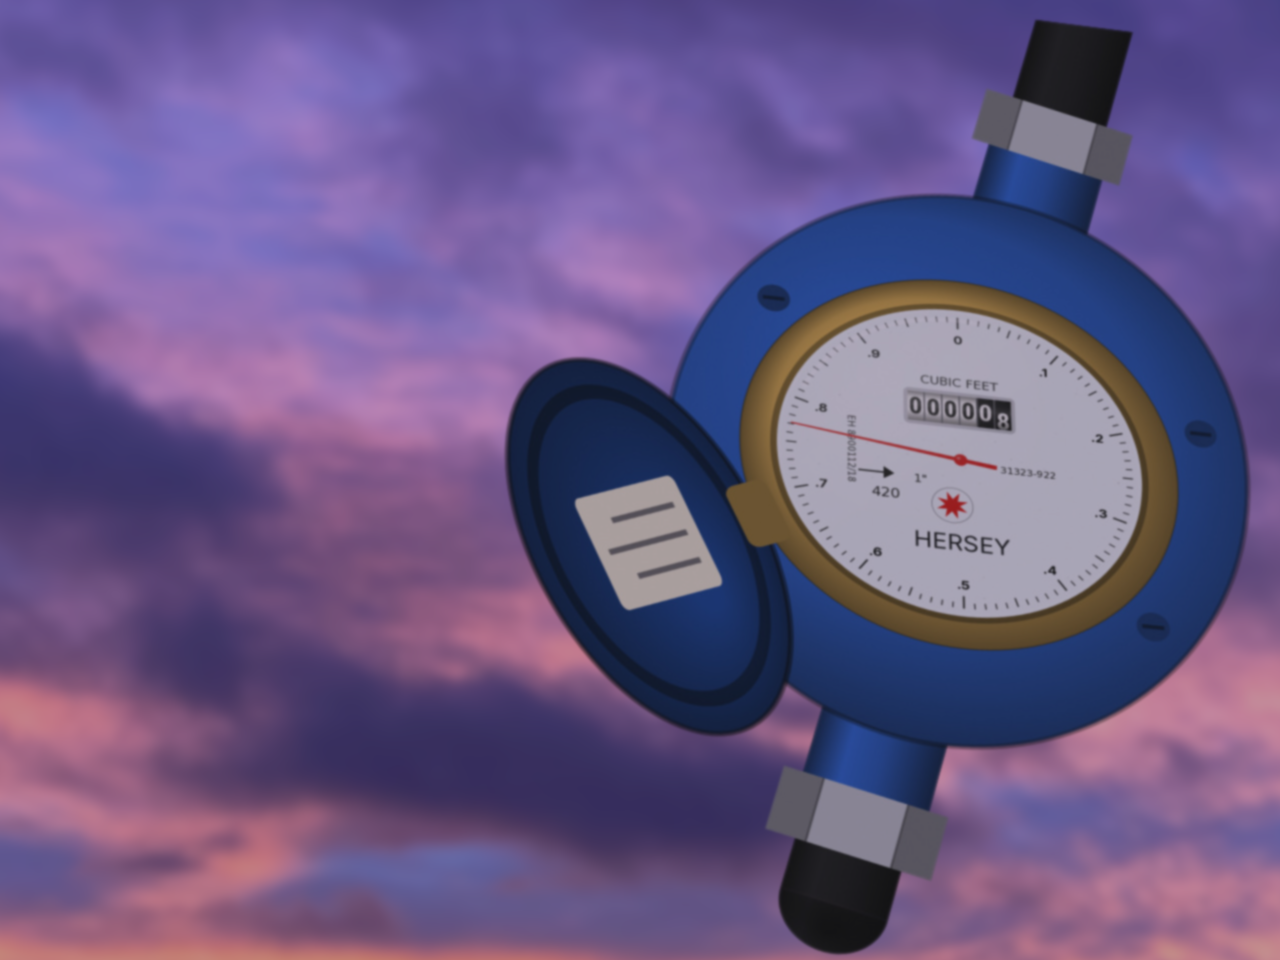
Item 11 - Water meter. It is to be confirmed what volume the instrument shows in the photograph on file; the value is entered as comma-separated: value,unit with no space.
7.77,ft³
